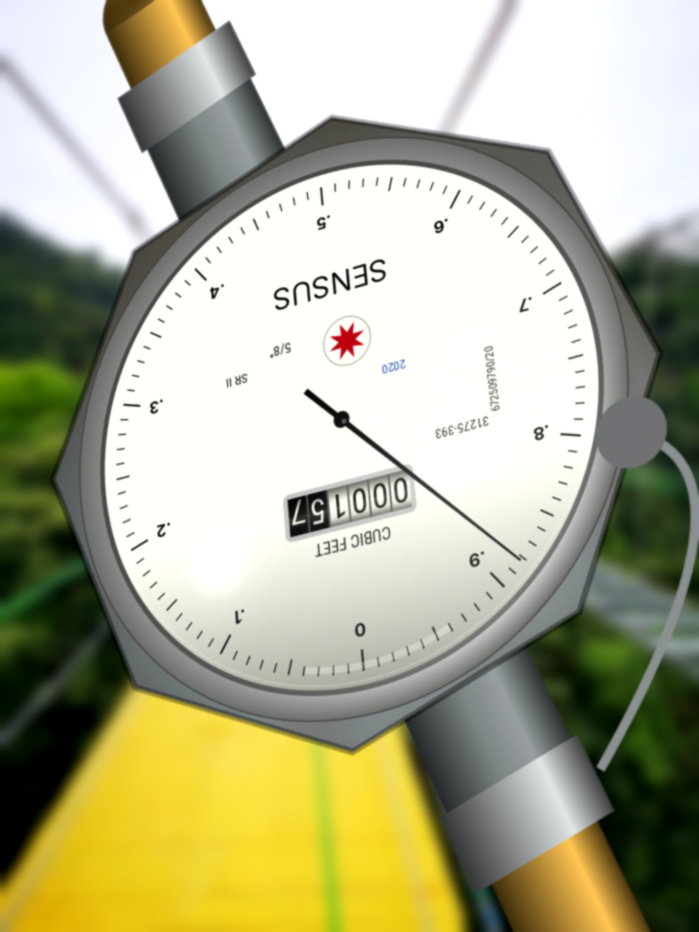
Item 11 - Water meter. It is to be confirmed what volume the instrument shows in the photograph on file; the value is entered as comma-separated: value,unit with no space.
156.88,ft³
